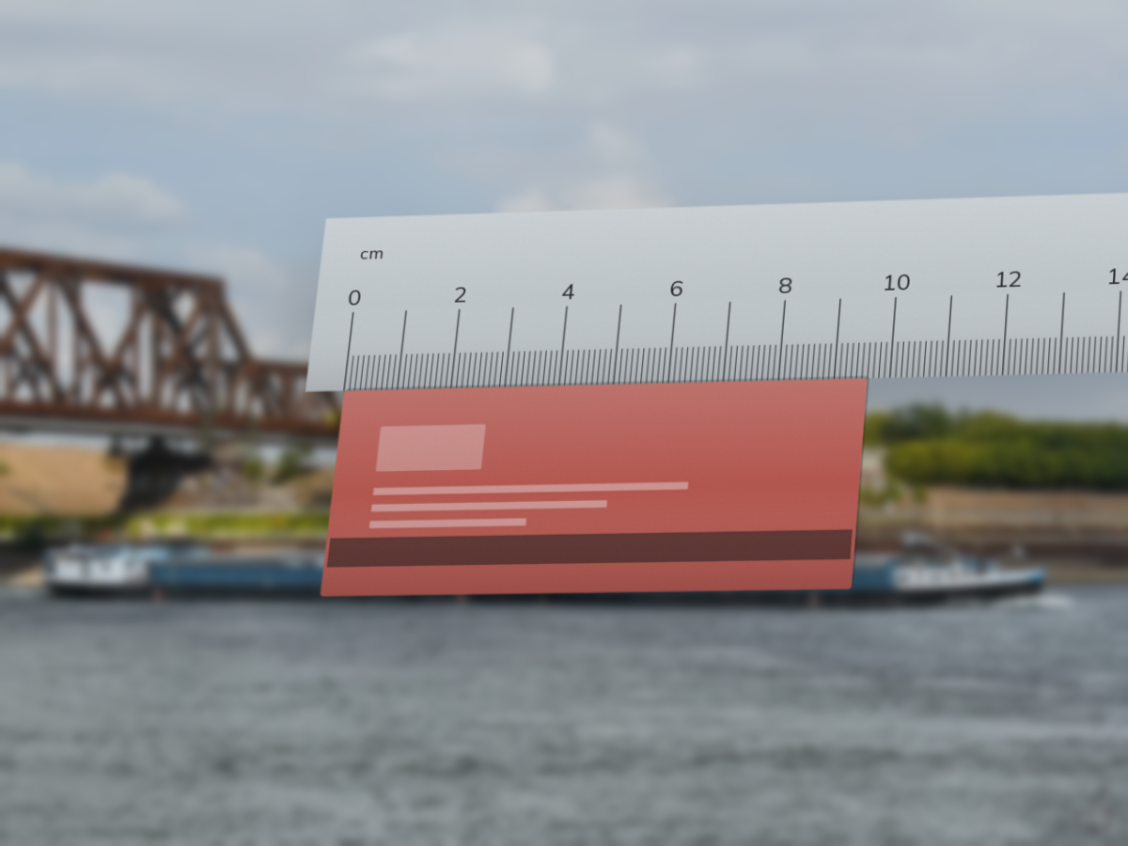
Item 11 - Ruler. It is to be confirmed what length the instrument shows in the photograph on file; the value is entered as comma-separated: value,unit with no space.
9.6,cm
